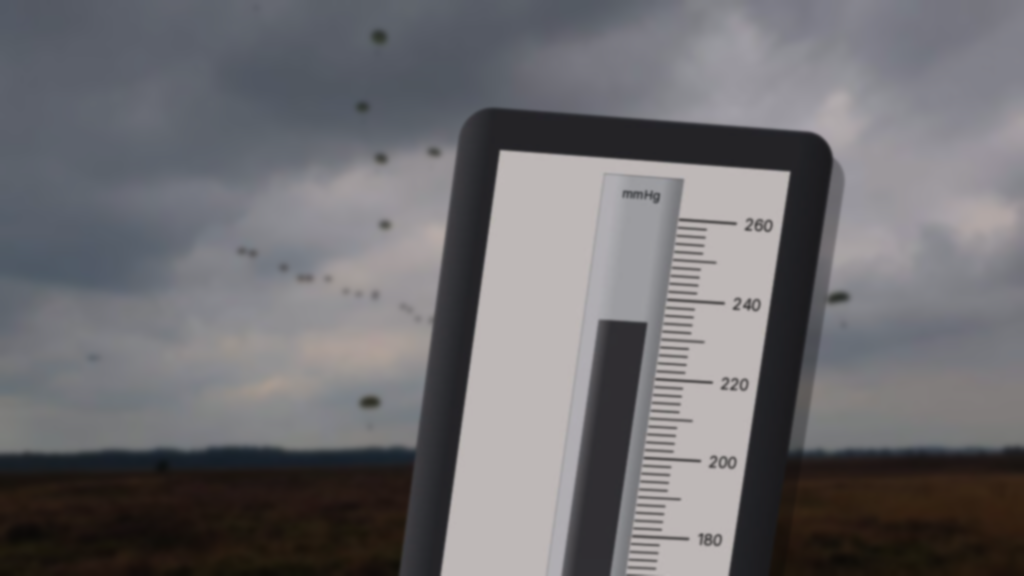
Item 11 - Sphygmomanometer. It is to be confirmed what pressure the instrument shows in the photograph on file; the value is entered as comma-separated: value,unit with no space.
234,mmHg
